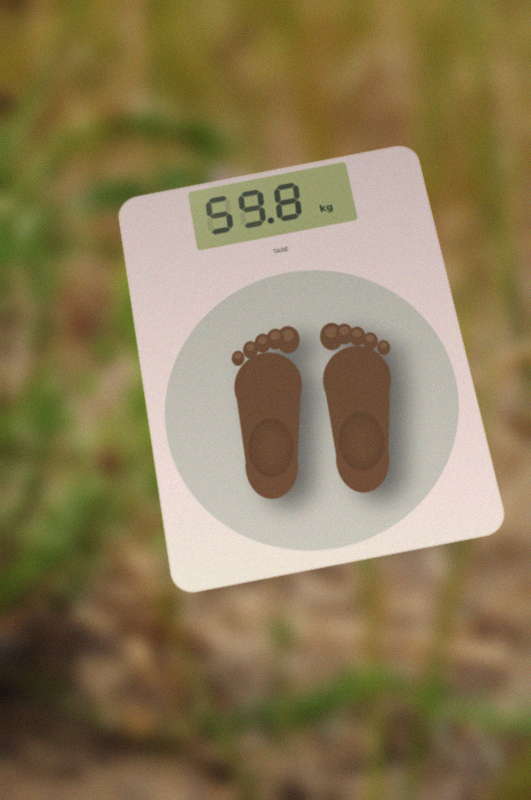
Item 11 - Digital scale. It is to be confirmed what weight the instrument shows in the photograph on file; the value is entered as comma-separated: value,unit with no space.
59.8,kg
